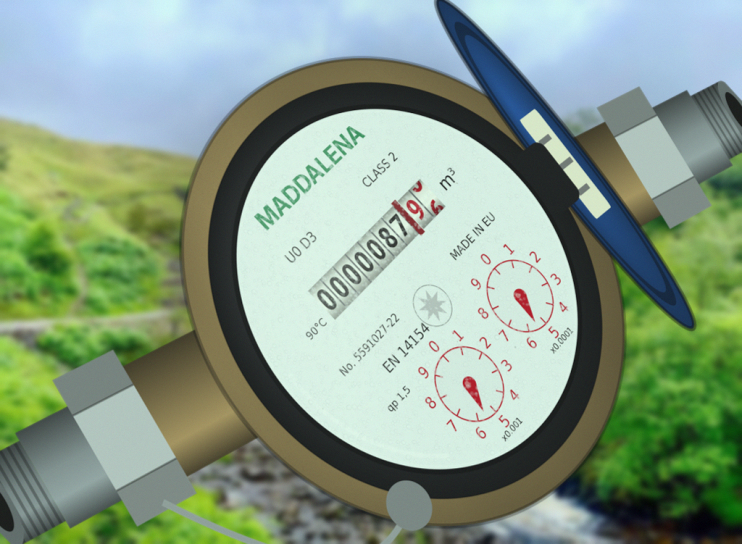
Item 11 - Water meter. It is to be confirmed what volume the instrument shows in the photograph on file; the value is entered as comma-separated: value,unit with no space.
87.9555,m³
